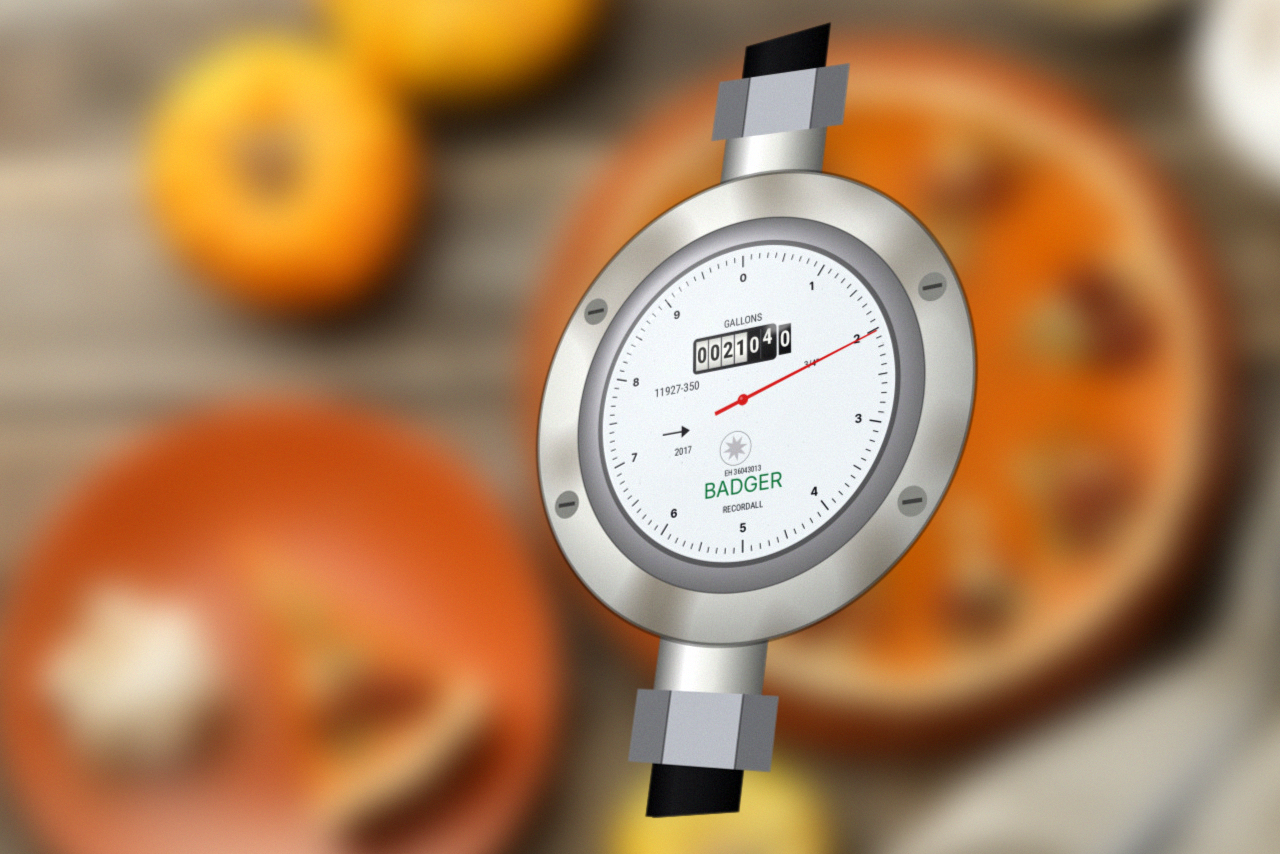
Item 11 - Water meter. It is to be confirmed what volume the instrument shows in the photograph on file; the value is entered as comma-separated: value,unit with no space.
21042.0,gal
